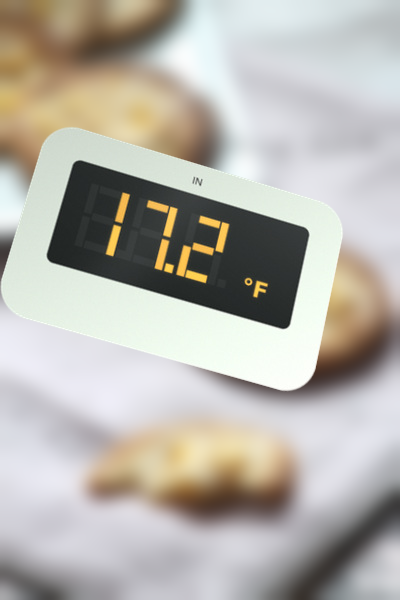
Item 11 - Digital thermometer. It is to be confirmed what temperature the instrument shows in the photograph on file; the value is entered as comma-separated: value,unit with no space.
17.2,°F
